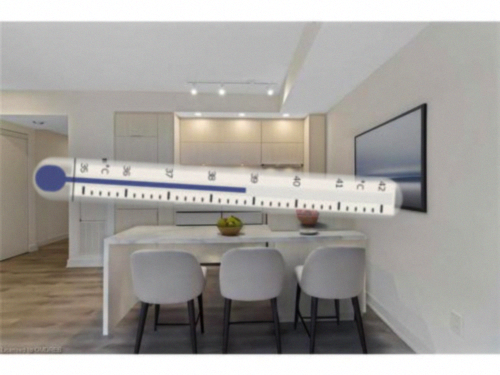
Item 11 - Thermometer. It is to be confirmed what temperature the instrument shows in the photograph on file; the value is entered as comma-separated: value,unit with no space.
38.8,°C
